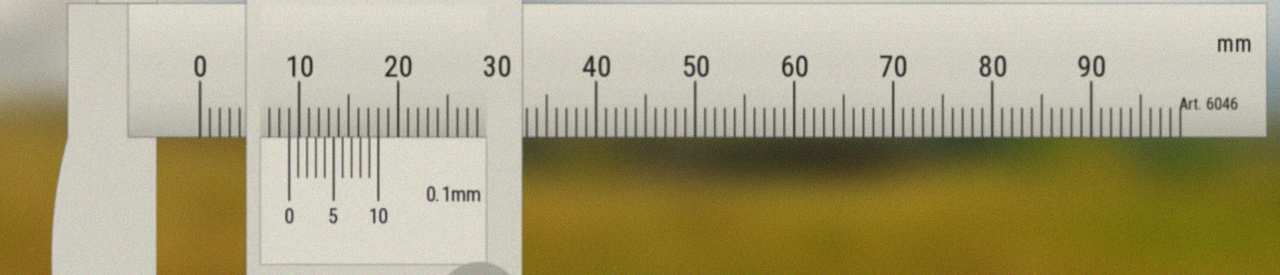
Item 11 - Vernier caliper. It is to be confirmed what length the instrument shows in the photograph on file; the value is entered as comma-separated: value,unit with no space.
9.0,mm
